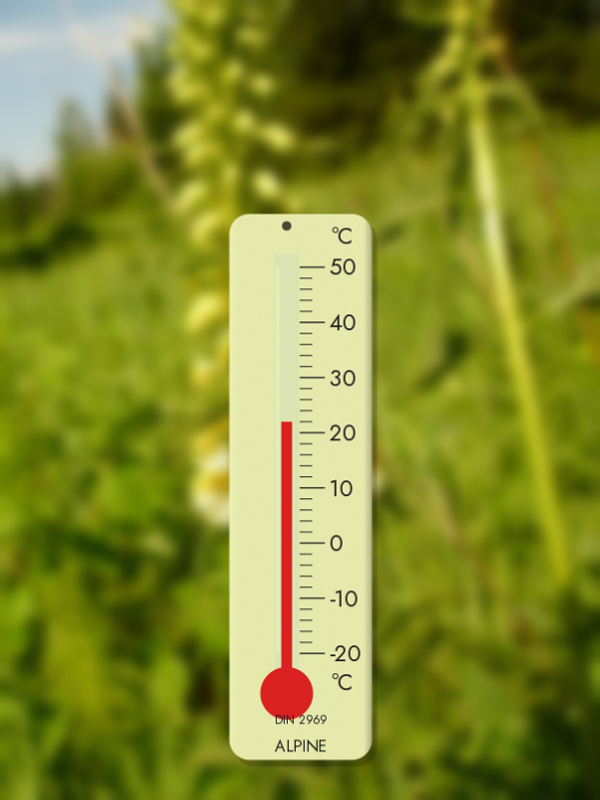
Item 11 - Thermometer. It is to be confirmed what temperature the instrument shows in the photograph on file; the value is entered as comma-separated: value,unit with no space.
22,°C
